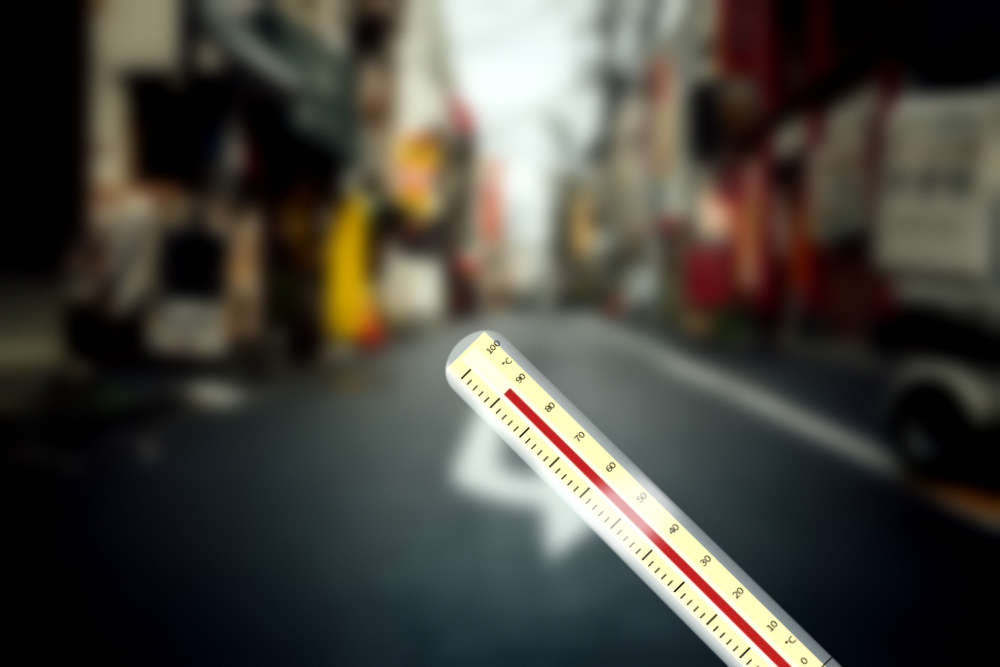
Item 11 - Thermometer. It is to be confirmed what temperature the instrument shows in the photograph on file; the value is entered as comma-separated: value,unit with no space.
90,°C
